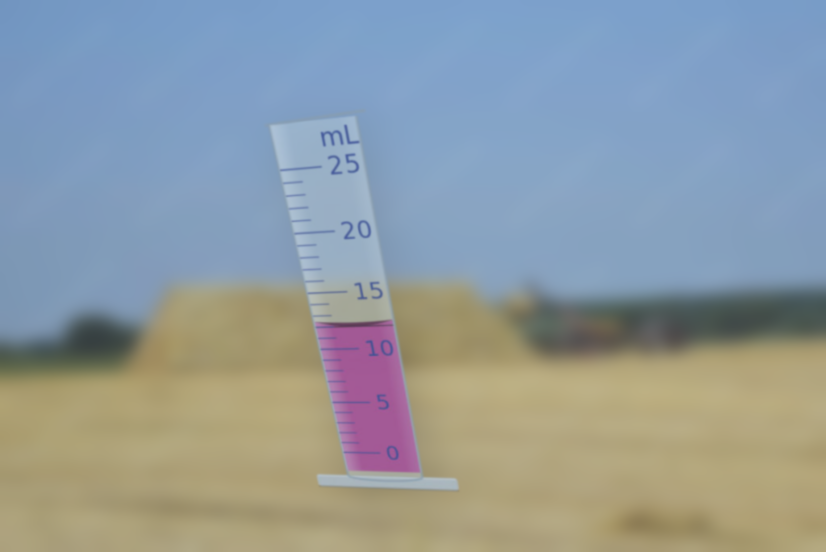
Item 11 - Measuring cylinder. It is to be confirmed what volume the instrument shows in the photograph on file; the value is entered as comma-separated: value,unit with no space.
12,mL
